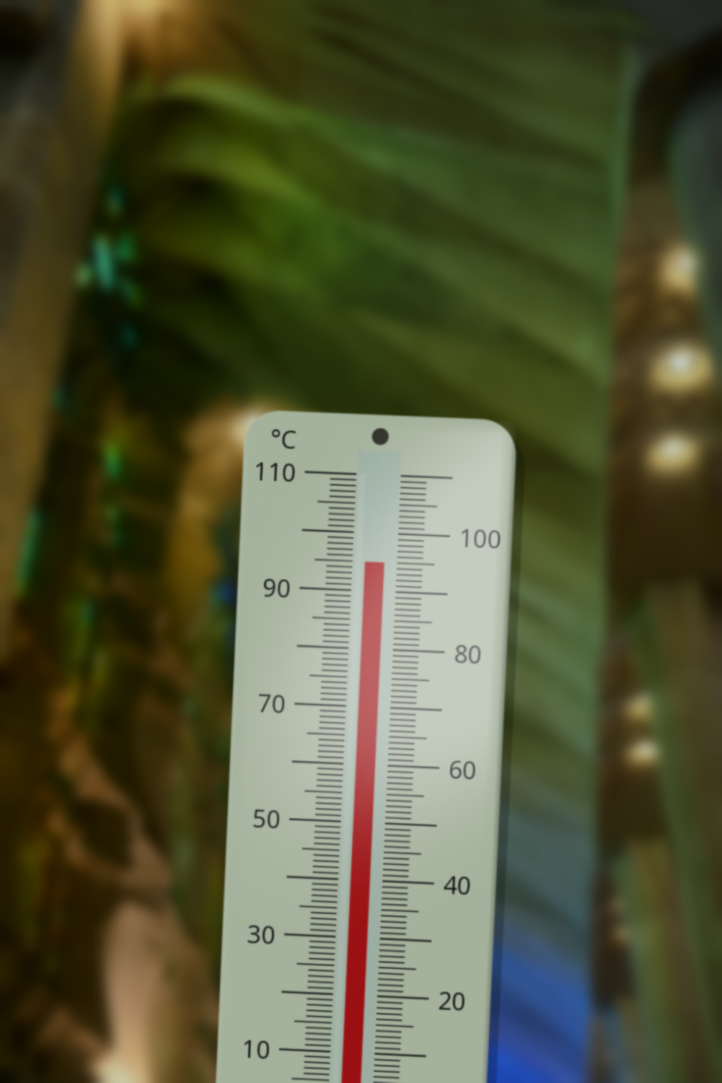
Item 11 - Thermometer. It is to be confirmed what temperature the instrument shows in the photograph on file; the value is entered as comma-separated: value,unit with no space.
95,°C
